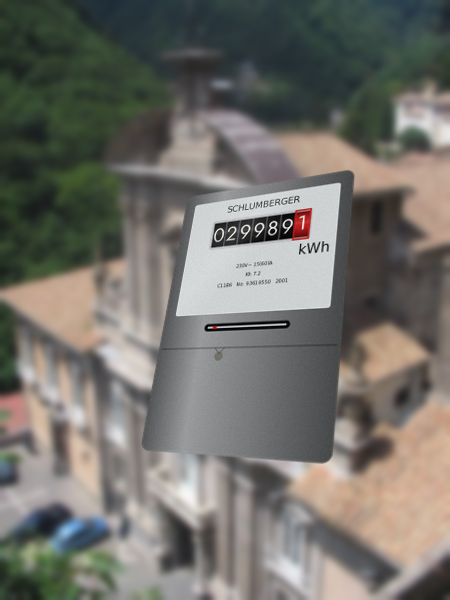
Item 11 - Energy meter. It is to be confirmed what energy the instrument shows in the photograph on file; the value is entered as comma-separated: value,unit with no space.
29989.1,kWh
